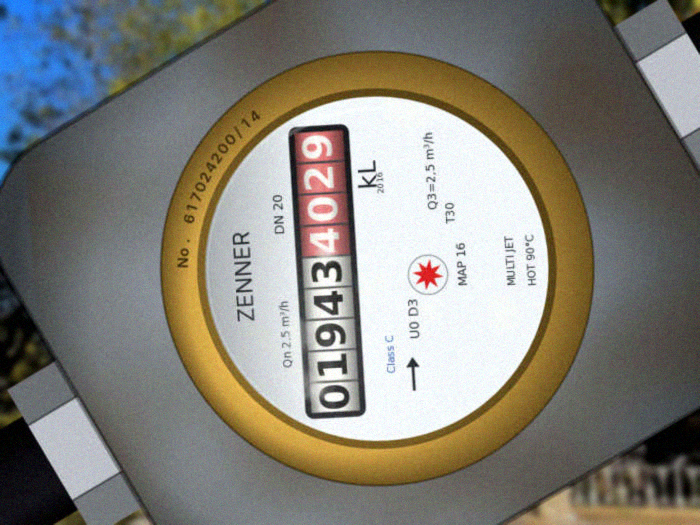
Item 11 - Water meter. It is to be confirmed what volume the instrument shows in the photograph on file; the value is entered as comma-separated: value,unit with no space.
1943.4029,kL
